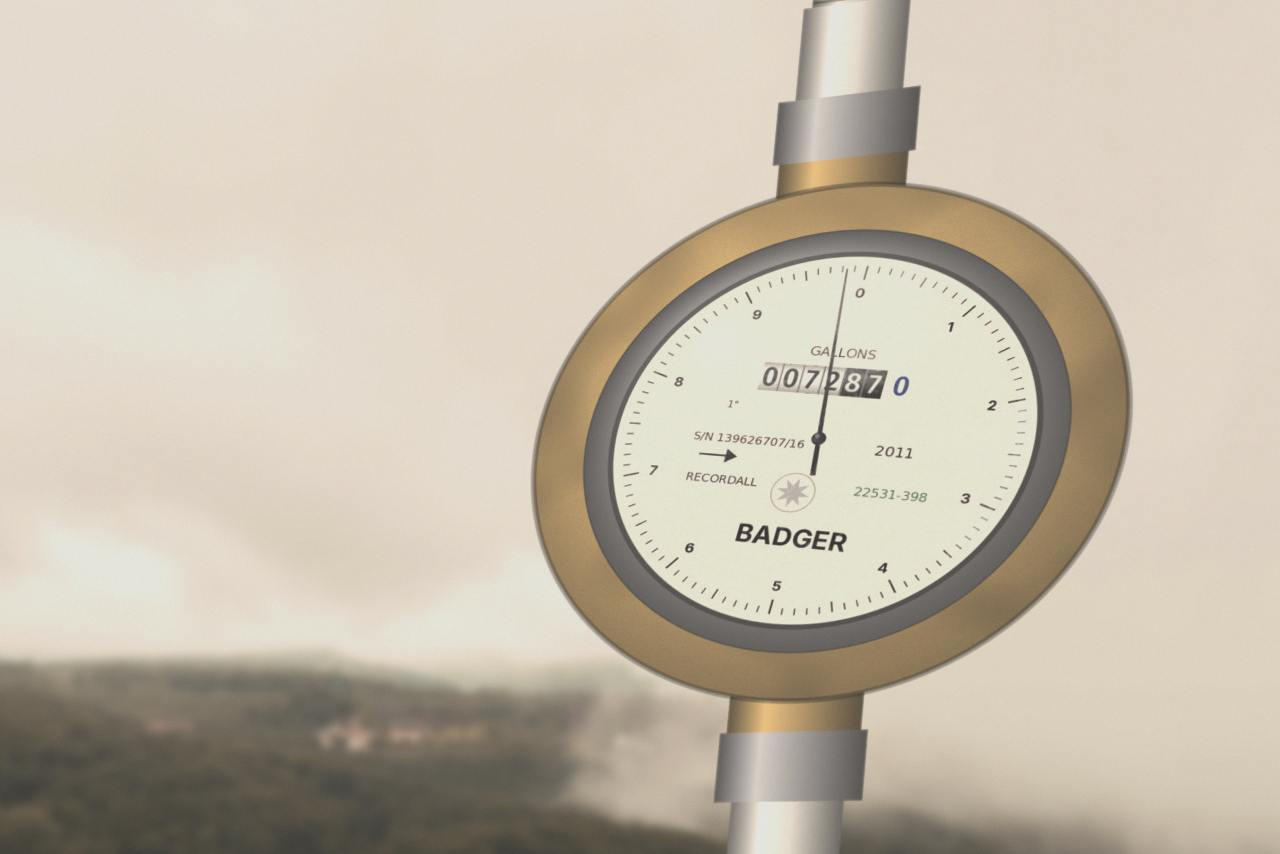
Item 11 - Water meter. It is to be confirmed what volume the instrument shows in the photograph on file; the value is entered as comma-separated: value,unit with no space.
72869.8,gal
